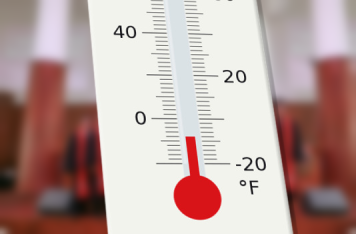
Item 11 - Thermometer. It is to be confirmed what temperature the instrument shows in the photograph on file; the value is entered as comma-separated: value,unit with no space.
-8,°F
